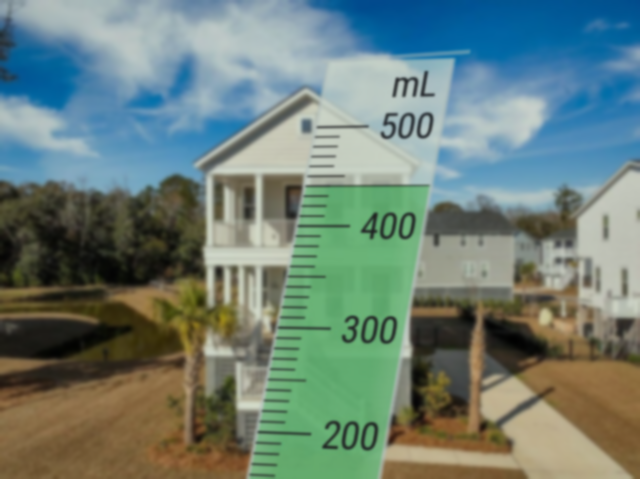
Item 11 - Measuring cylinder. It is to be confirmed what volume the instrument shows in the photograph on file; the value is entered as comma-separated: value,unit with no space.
440,mL
